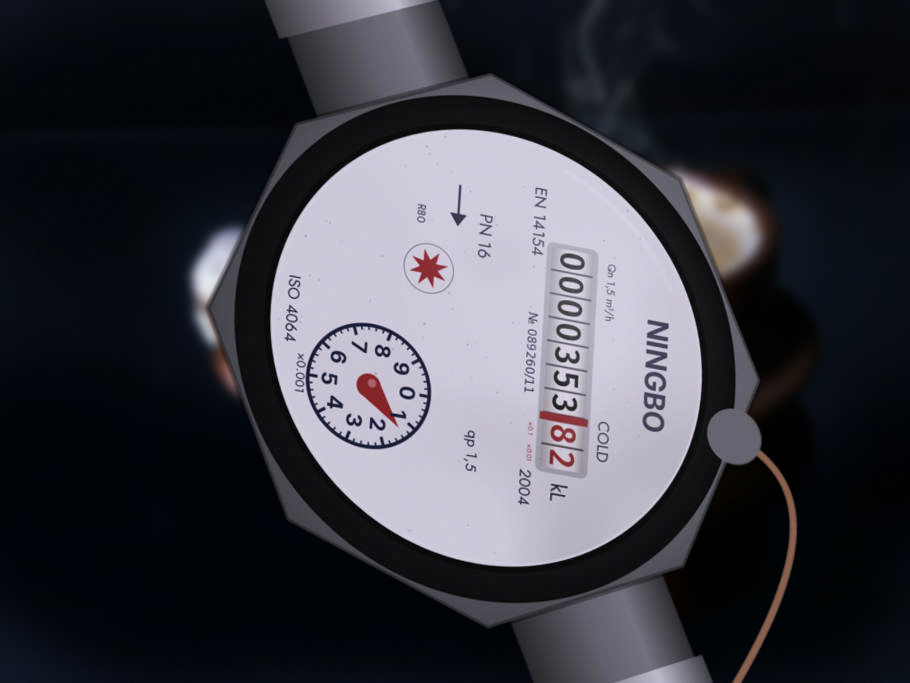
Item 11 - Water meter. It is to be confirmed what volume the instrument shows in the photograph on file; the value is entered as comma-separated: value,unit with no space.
353.821,kL
